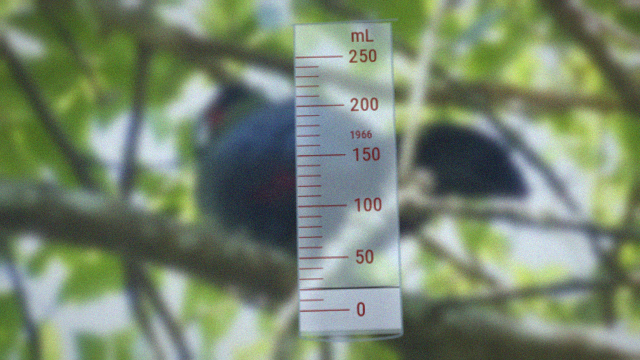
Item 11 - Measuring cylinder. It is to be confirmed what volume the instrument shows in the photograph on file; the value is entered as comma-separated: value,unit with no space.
20,mL
